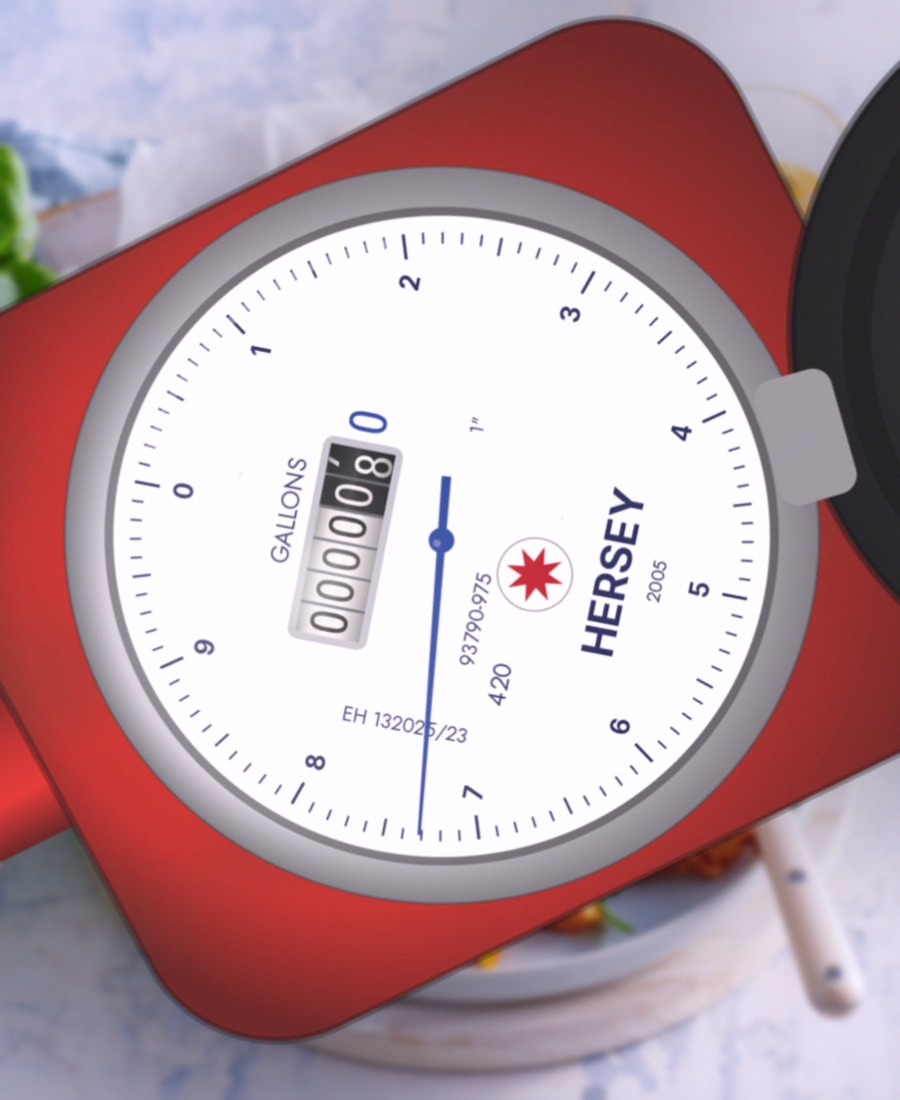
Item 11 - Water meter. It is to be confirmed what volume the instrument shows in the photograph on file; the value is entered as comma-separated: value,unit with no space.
77.3,gal
